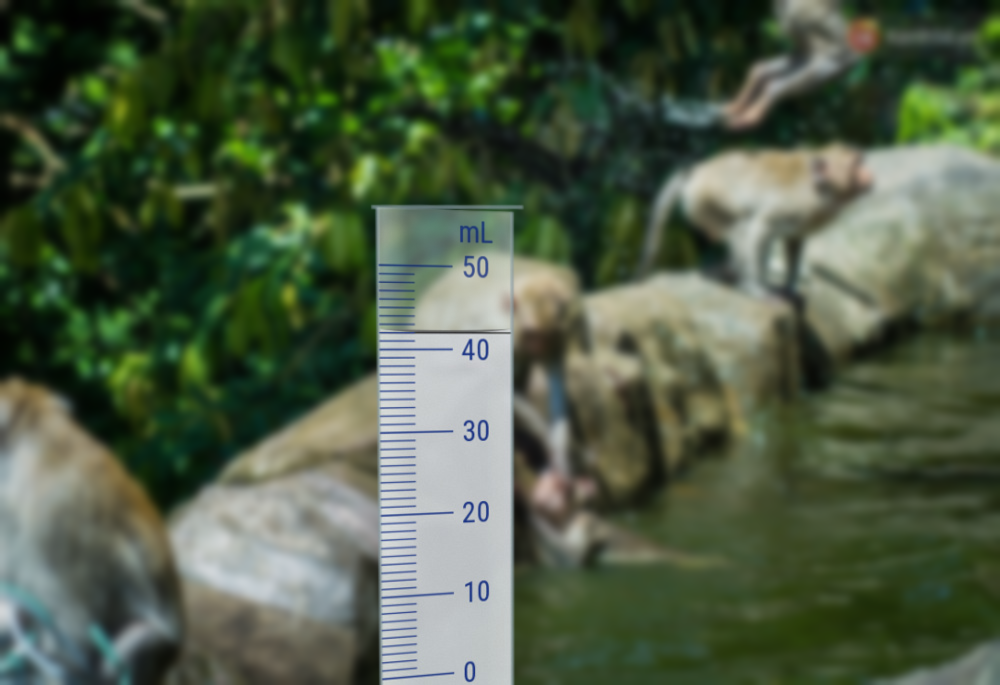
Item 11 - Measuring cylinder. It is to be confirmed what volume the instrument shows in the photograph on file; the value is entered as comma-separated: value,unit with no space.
42,mL
